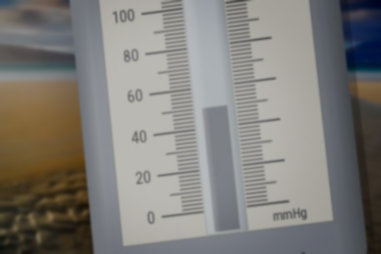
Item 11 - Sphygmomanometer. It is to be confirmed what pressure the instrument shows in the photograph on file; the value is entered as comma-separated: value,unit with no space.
50,mmHg
